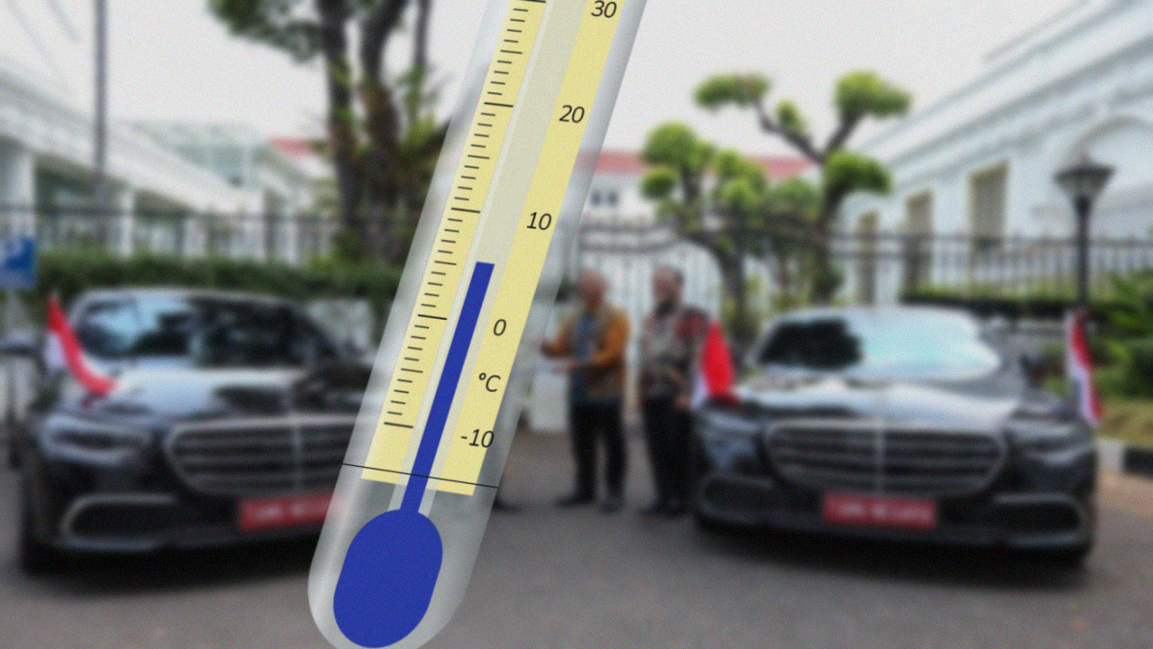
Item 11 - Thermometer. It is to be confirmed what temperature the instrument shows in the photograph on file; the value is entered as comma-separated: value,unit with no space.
5.5,°C
